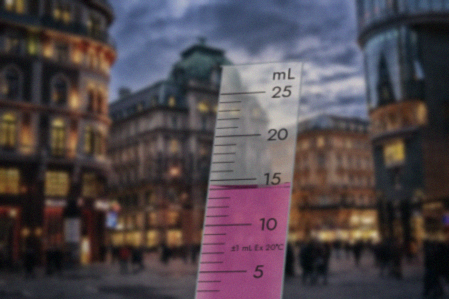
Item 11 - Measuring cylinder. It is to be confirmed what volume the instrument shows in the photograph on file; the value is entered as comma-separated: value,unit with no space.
14,mL
